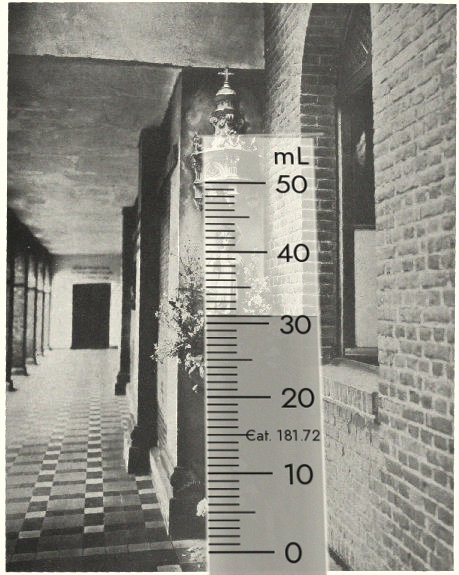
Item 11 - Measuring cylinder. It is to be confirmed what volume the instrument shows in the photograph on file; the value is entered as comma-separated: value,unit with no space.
31,mL
